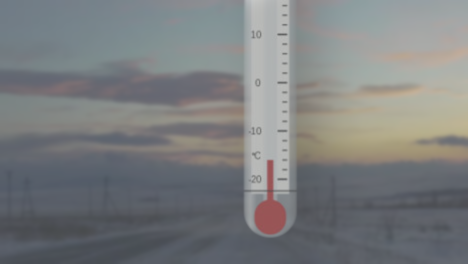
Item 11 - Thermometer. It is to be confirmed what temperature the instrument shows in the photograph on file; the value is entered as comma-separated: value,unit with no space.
-16,°C
